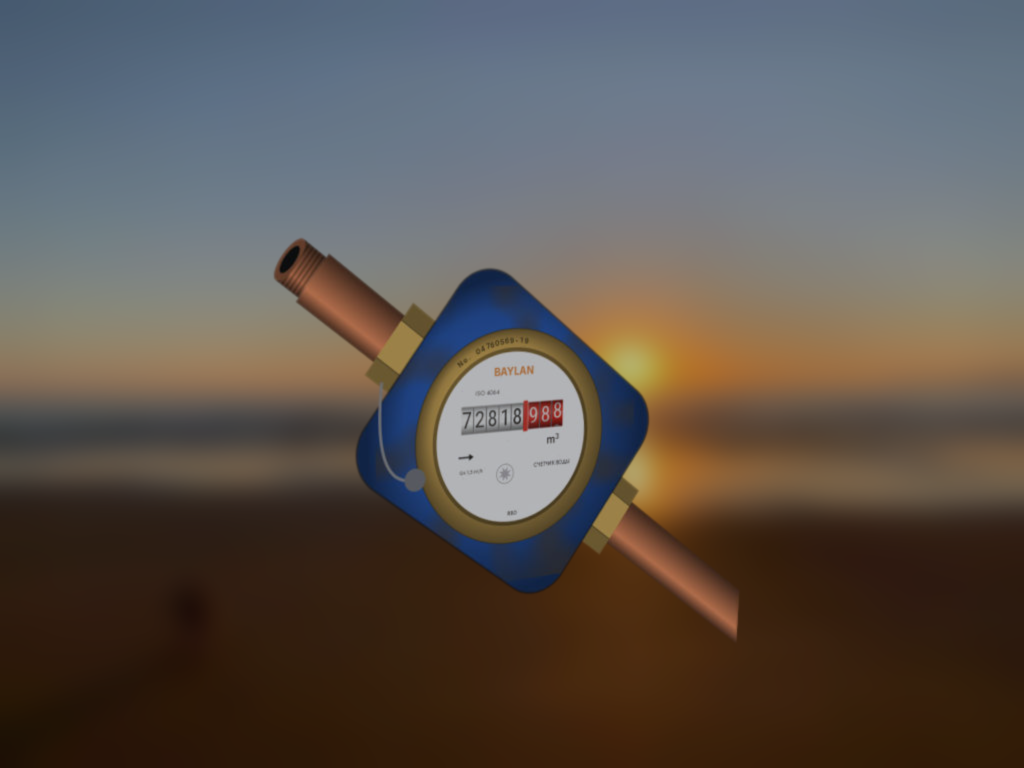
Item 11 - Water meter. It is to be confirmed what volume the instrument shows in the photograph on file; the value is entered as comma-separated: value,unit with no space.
72818.988,m³
